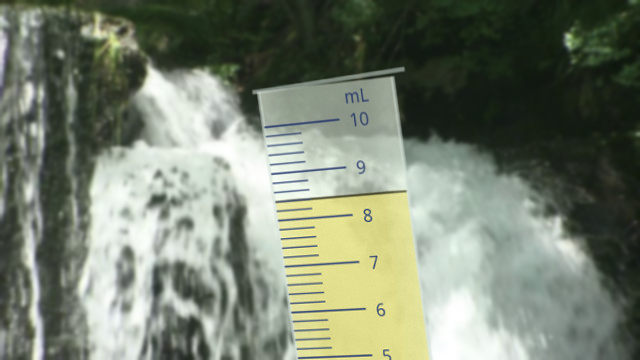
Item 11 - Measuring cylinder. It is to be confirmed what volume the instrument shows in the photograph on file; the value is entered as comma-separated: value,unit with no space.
8.4,mL
